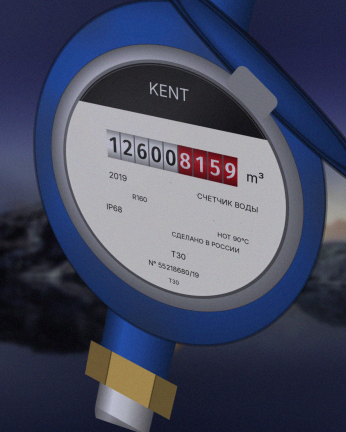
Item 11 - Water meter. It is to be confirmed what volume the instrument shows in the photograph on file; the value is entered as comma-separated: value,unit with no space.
12600.8159,m³
